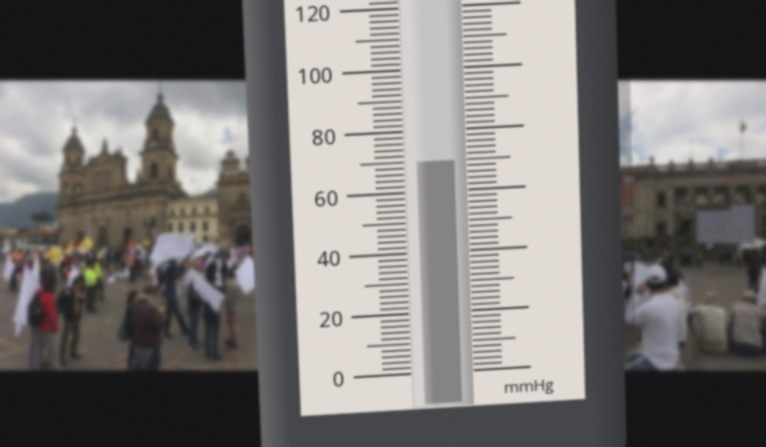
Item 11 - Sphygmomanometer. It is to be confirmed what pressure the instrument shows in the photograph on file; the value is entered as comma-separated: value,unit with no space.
70,mmHg
